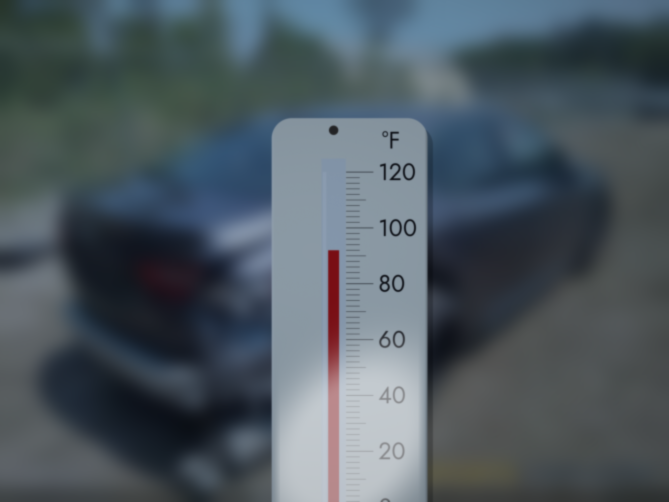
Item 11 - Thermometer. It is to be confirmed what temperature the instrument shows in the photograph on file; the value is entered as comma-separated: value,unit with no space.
92,°F
